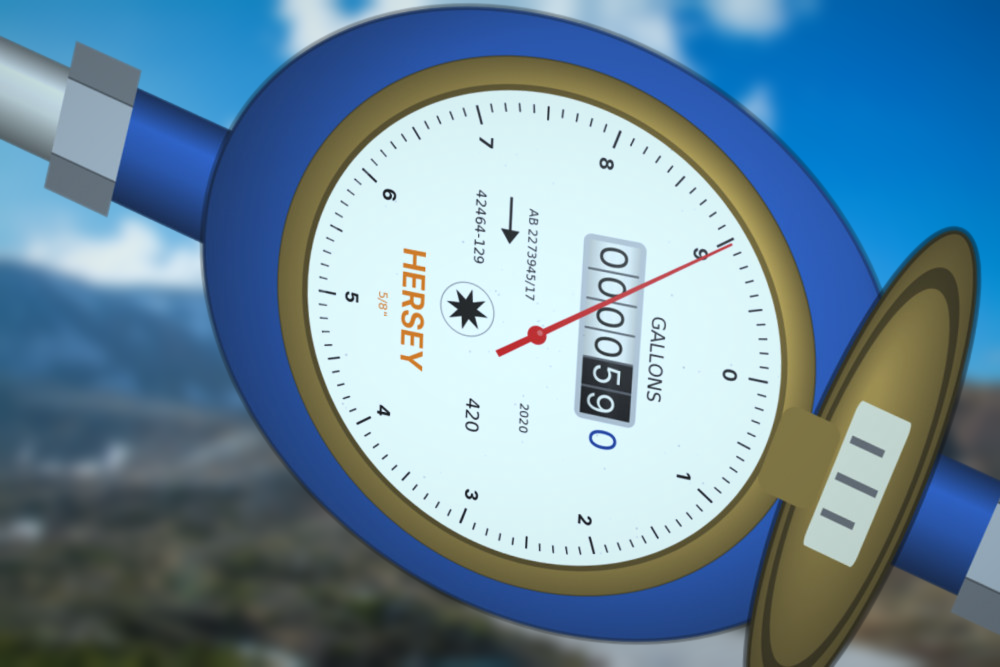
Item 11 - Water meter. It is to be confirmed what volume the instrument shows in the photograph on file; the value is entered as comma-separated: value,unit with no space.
589.0,gal
